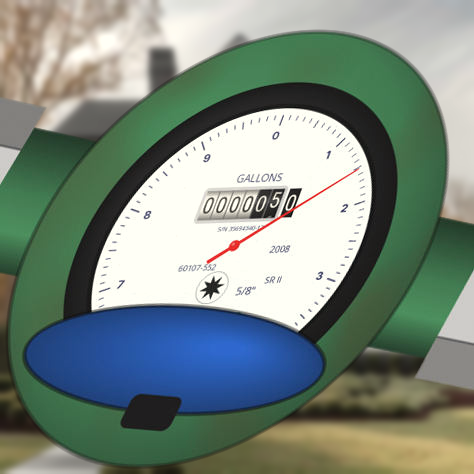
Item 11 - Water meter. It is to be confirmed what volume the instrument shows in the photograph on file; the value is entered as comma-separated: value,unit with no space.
51.5,gal
